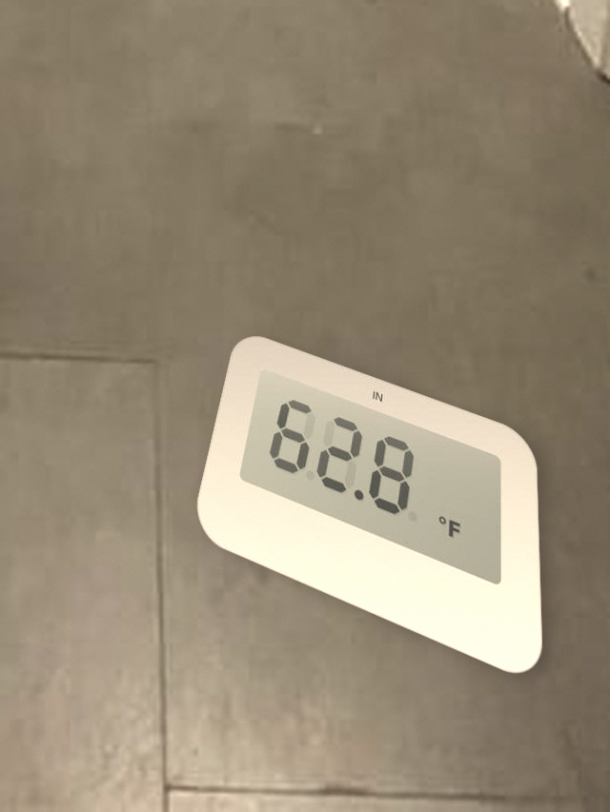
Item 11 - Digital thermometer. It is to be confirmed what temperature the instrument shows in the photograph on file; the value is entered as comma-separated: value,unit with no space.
62.8,°F
